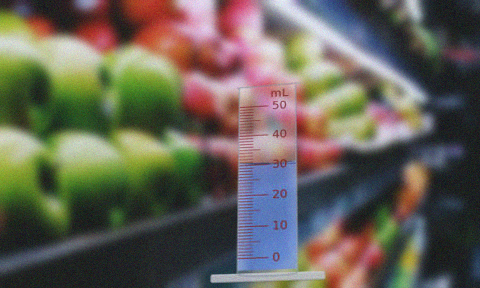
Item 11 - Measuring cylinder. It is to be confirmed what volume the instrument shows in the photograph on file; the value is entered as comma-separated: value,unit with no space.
30,mL
